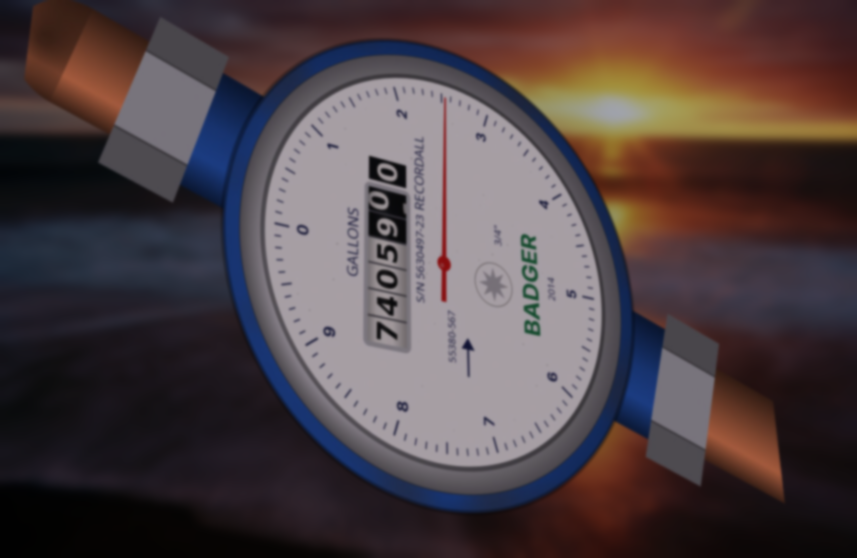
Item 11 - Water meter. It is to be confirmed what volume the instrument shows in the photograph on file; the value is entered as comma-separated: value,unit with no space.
7405902.5,gal
